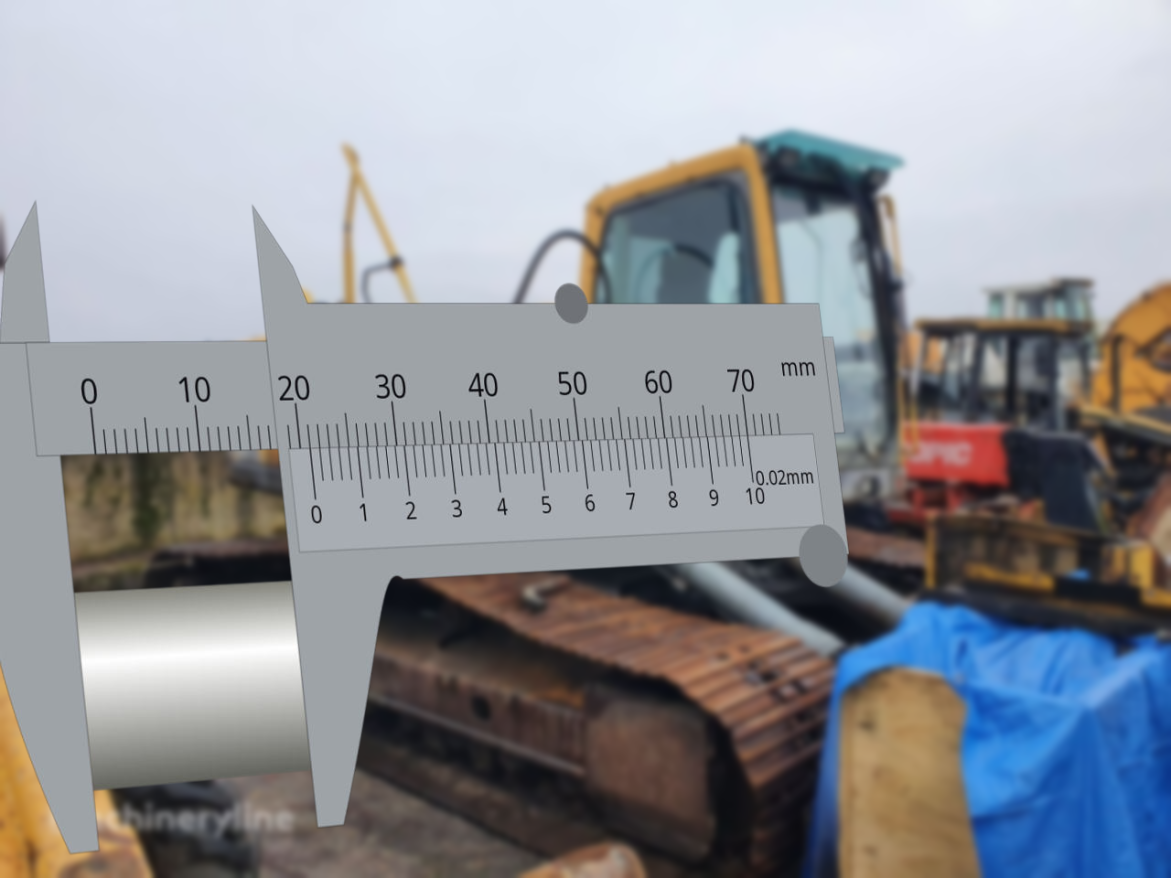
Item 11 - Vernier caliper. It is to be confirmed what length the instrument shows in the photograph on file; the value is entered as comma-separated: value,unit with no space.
21.0,mm
